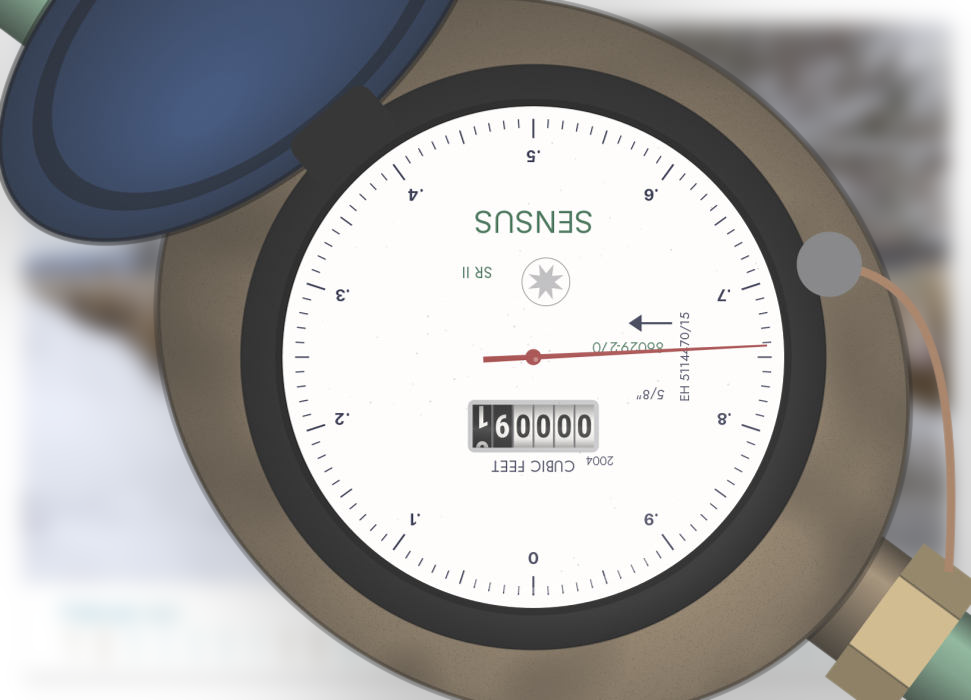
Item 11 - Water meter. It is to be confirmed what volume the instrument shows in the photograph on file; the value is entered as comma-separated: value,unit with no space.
90.74,ft³
